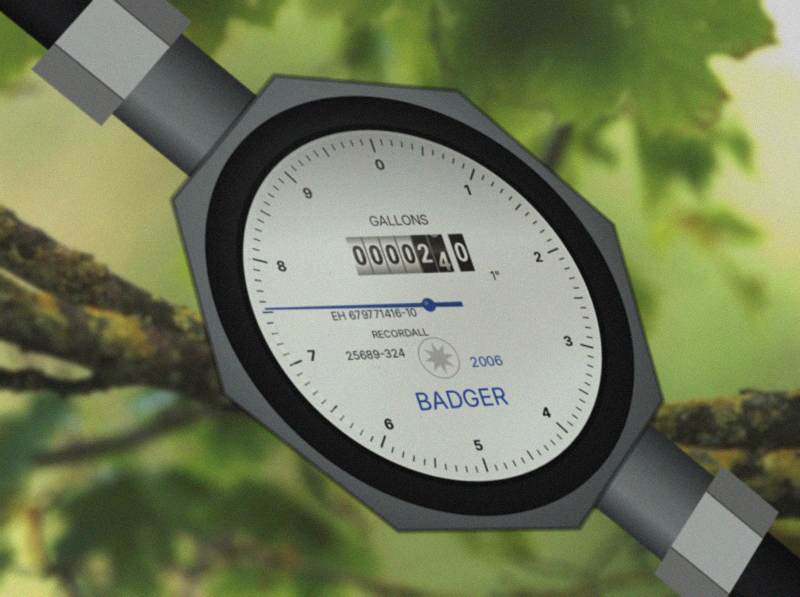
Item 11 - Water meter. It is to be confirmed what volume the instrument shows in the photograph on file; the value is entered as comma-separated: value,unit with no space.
237.5,gal
